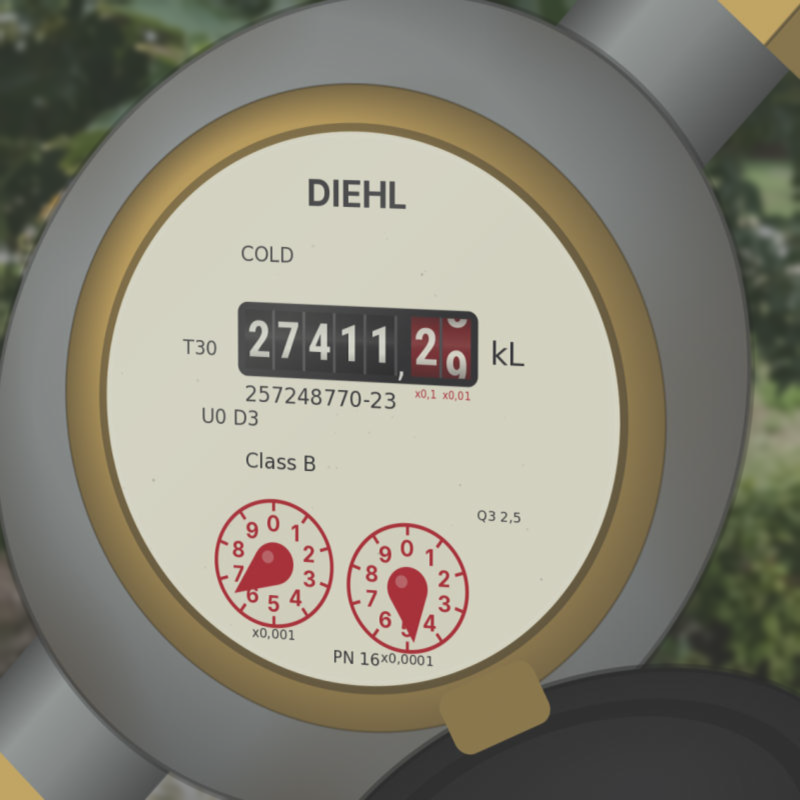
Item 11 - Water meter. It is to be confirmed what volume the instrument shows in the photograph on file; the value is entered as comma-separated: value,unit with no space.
27411.2864,kL
